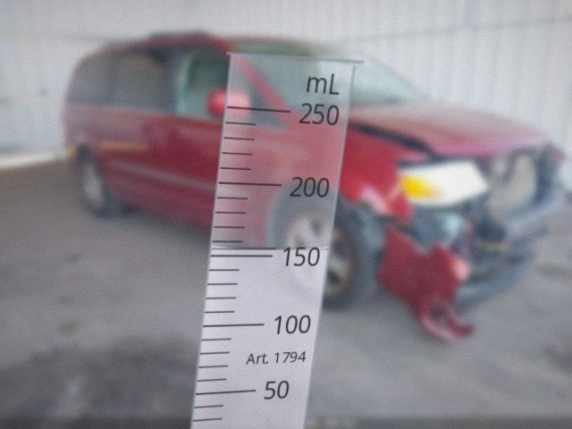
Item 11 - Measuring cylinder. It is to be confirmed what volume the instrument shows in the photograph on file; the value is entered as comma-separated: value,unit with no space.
155,mL
